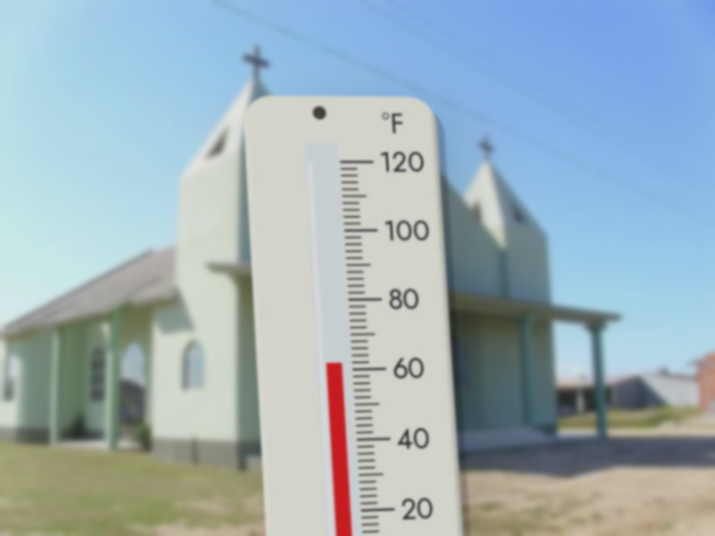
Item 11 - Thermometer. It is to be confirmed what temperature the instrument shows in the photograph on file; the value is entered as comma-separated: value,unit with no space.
62,°F
